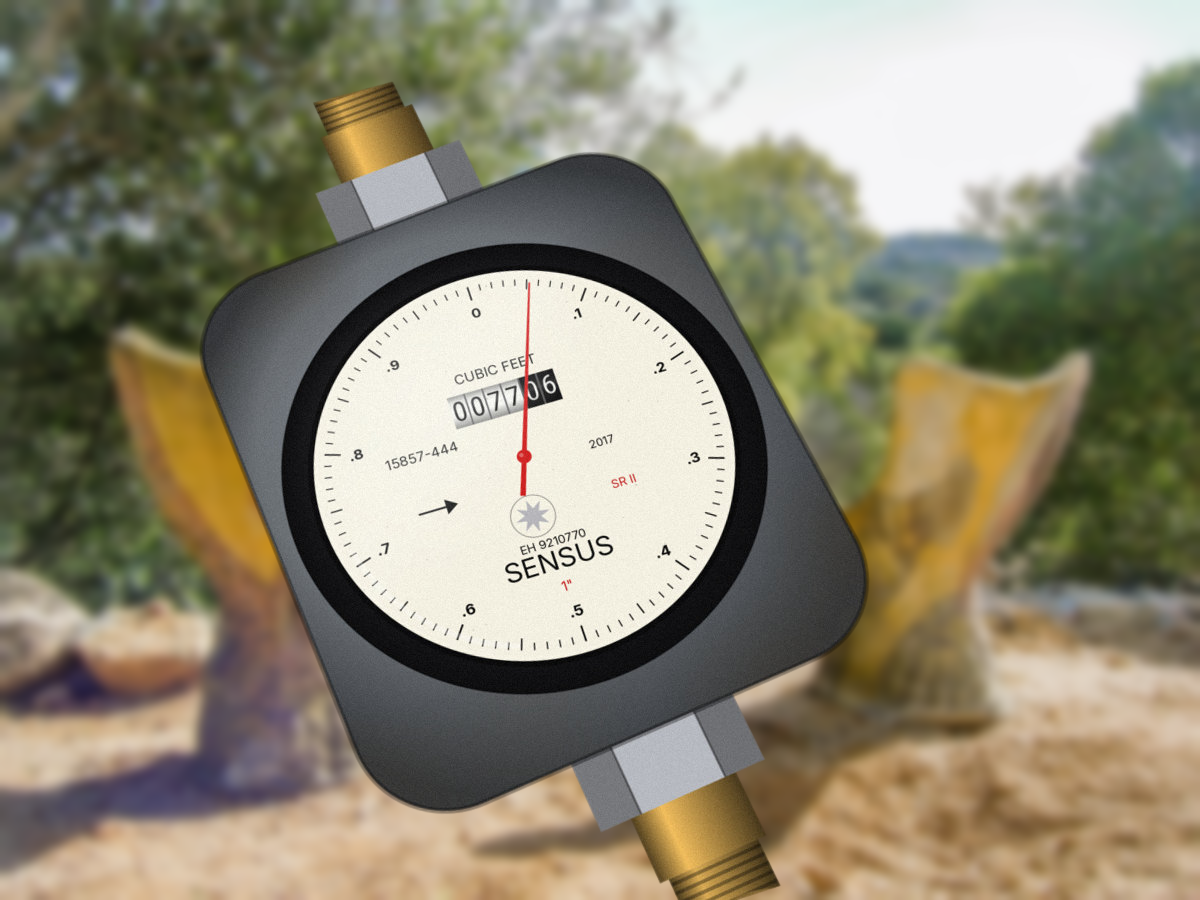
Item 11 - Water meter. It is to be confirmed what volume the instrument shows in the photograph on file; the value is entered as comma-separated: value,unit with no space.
7706.05,ft³
